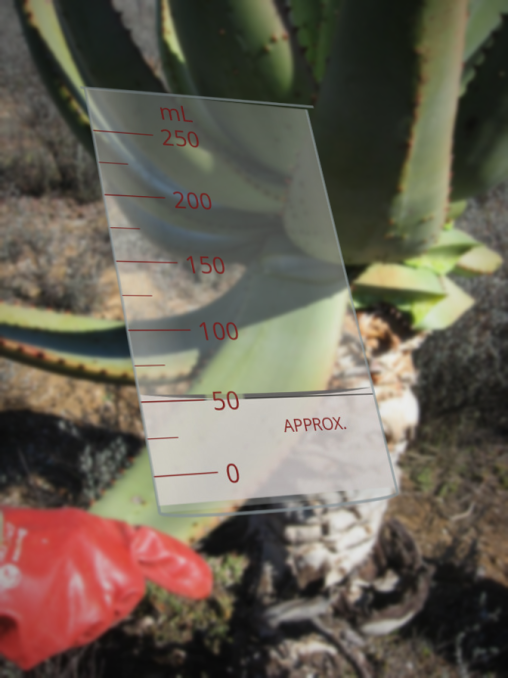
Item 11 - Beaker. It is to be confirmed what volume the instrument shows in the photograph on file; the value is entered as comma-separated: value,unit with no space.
50,mL
